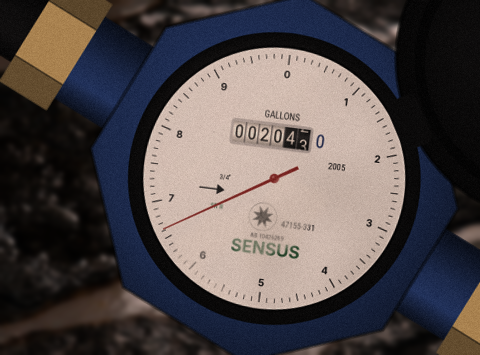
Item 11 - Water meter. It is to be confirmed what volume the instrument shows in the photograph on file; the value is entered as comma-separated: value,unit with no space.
20426.6,gal
